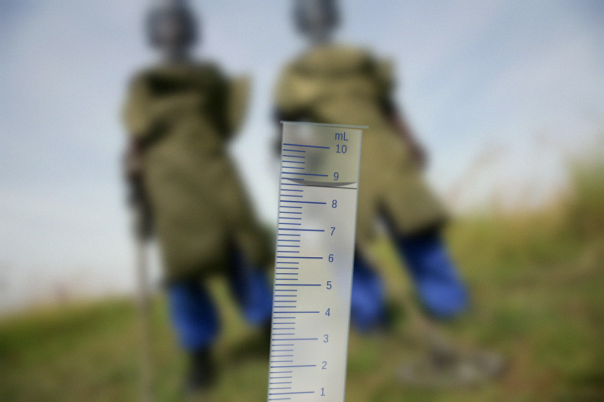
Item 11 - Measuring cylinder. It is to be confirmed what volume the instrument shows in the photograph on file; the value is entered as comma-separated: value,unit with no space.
8.6,mL
